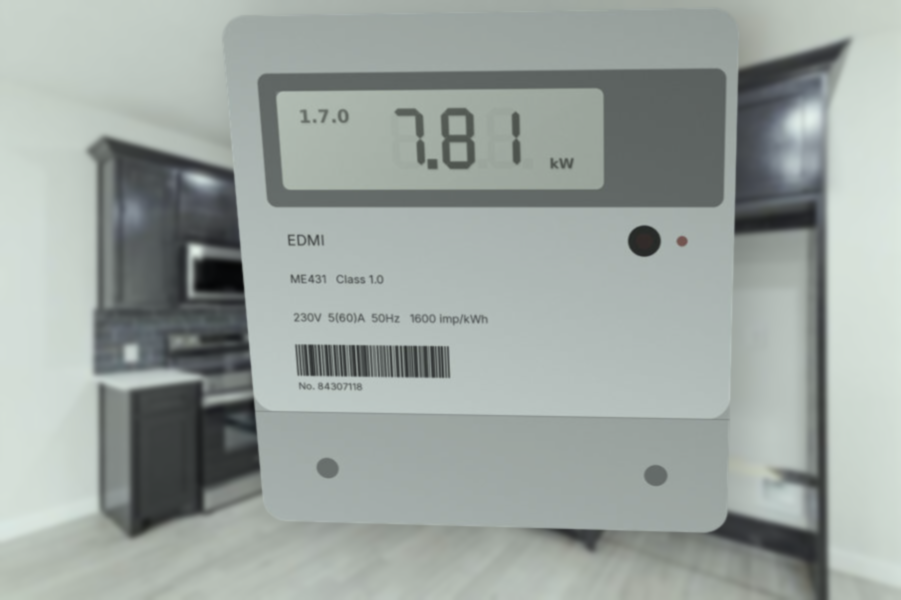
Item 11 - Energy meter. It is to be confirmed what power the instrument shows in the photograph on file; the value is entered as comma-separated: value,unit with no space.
7.81,kW
